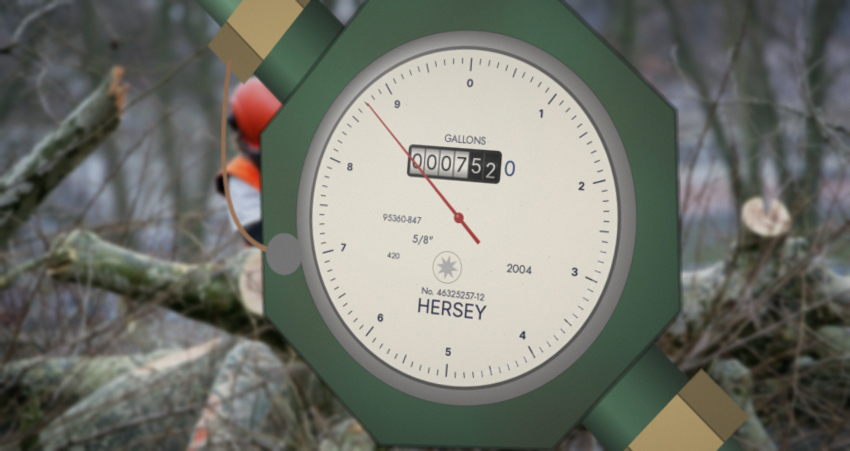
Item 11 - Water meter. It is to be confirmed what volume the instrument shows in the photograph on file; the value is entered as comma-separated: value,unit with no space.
7518.7,gal
